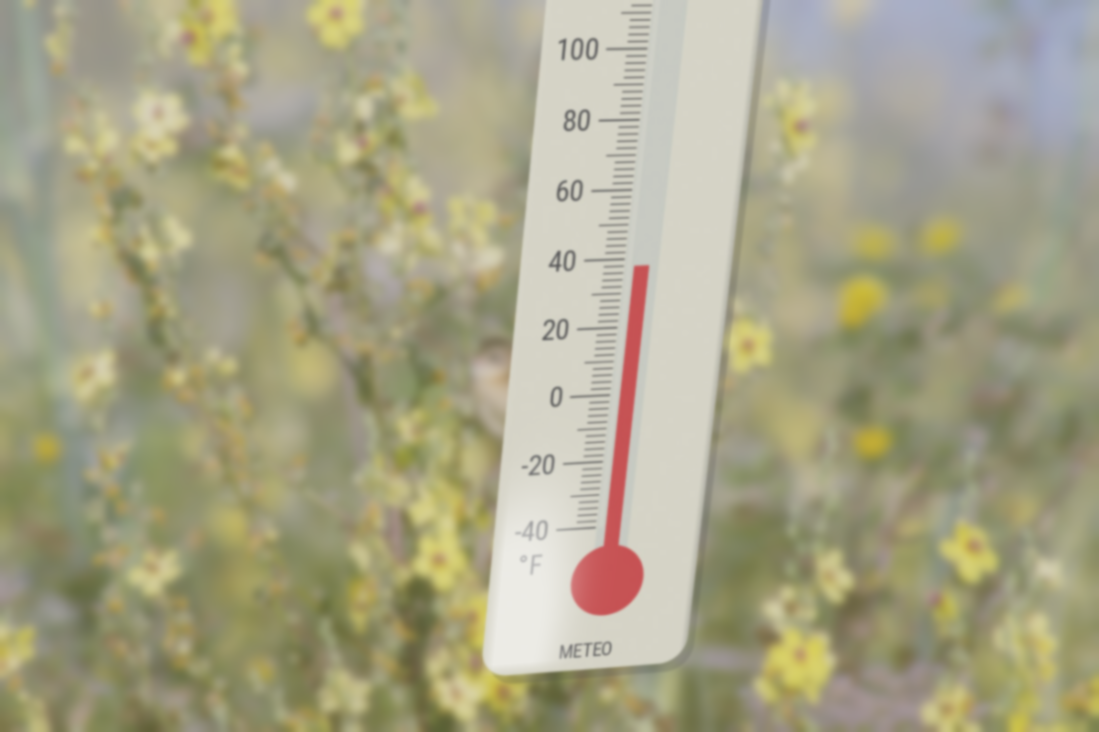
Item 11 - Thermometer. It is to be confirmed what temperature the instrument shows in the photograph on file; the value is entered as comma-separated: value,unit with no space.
38,°F
